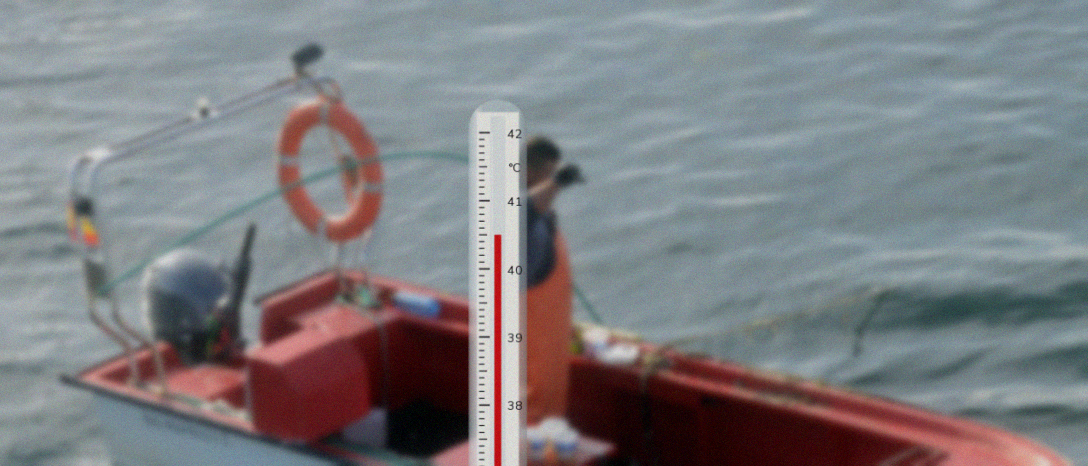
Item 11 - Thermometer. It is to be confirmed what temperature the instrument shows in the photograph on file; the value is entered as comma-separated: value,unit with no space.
40.5,°C
